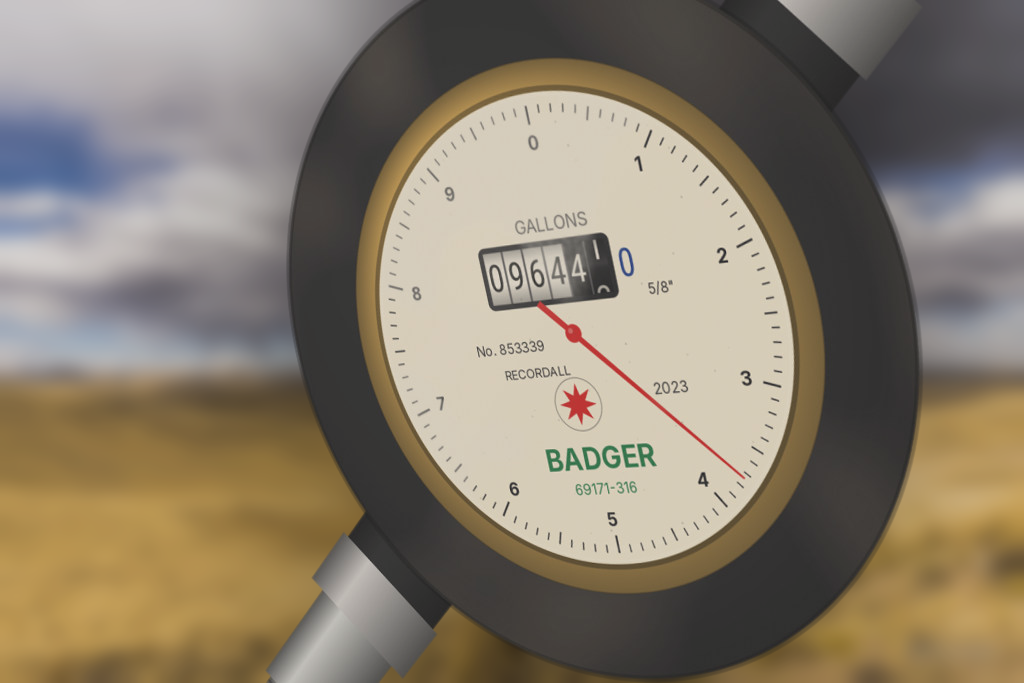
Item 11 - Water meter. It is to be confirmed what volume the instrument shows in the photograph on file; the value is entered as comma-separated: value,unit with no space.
964413.7,gal
